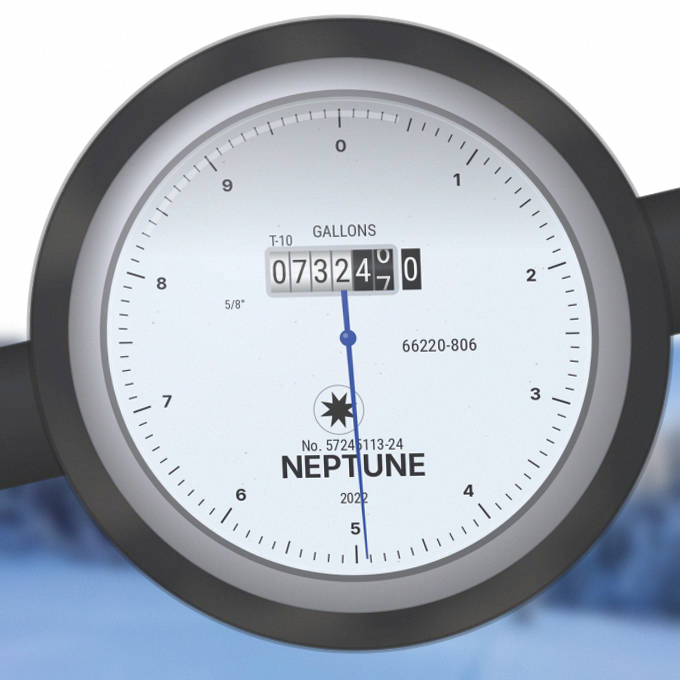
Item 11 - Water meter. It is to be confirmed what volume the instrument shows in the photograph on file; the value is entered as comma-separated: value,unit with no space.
732464.9,gal
